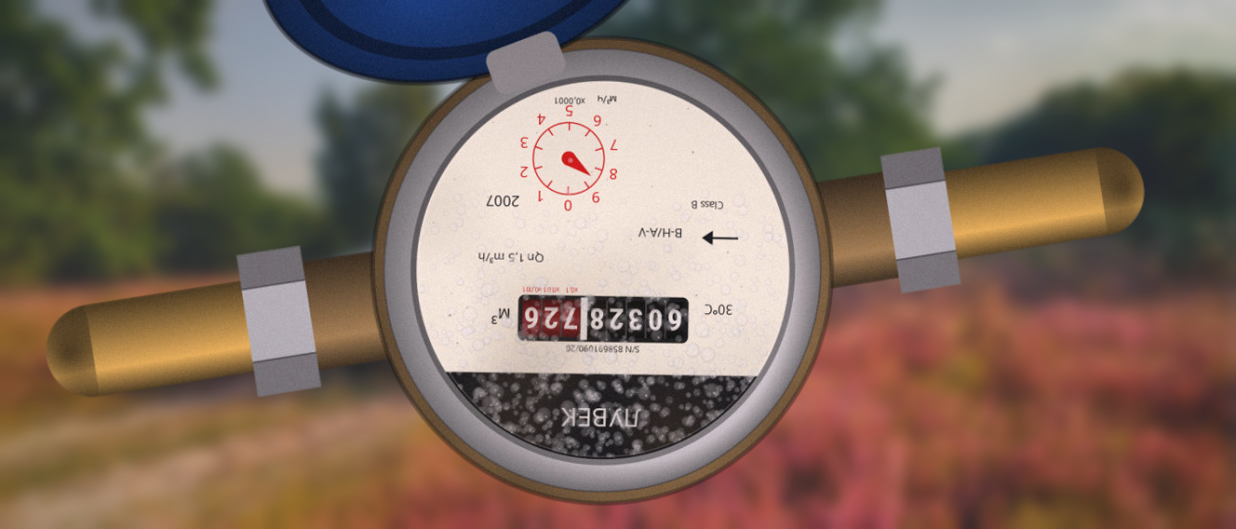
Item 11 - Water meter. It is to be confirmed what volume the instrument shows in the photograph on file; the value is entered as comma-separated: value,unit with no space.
60328.7268,m³
